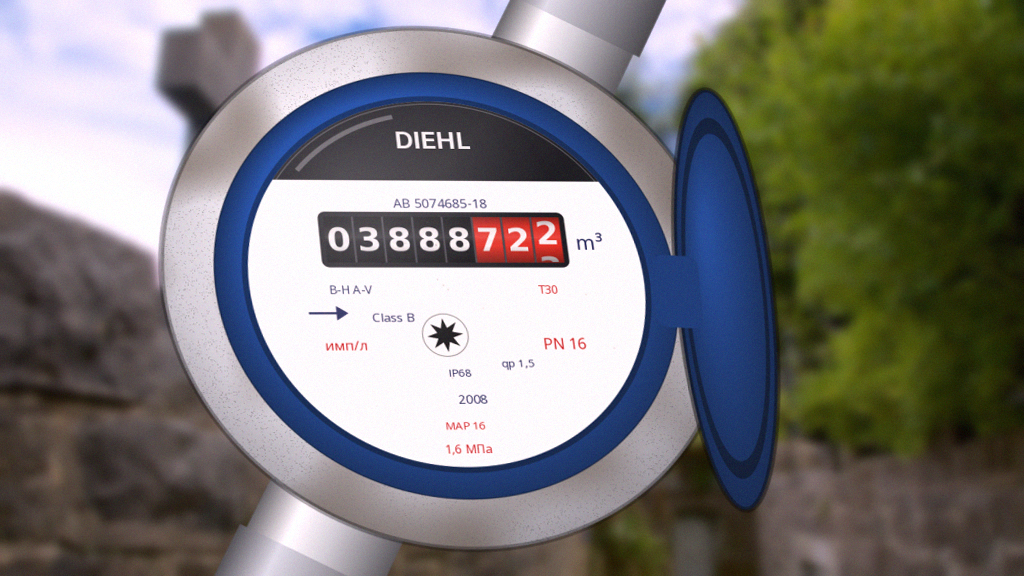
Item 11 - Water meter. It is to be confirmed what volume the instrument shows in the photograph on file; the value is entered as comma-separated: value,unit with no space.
3888.722,m³
